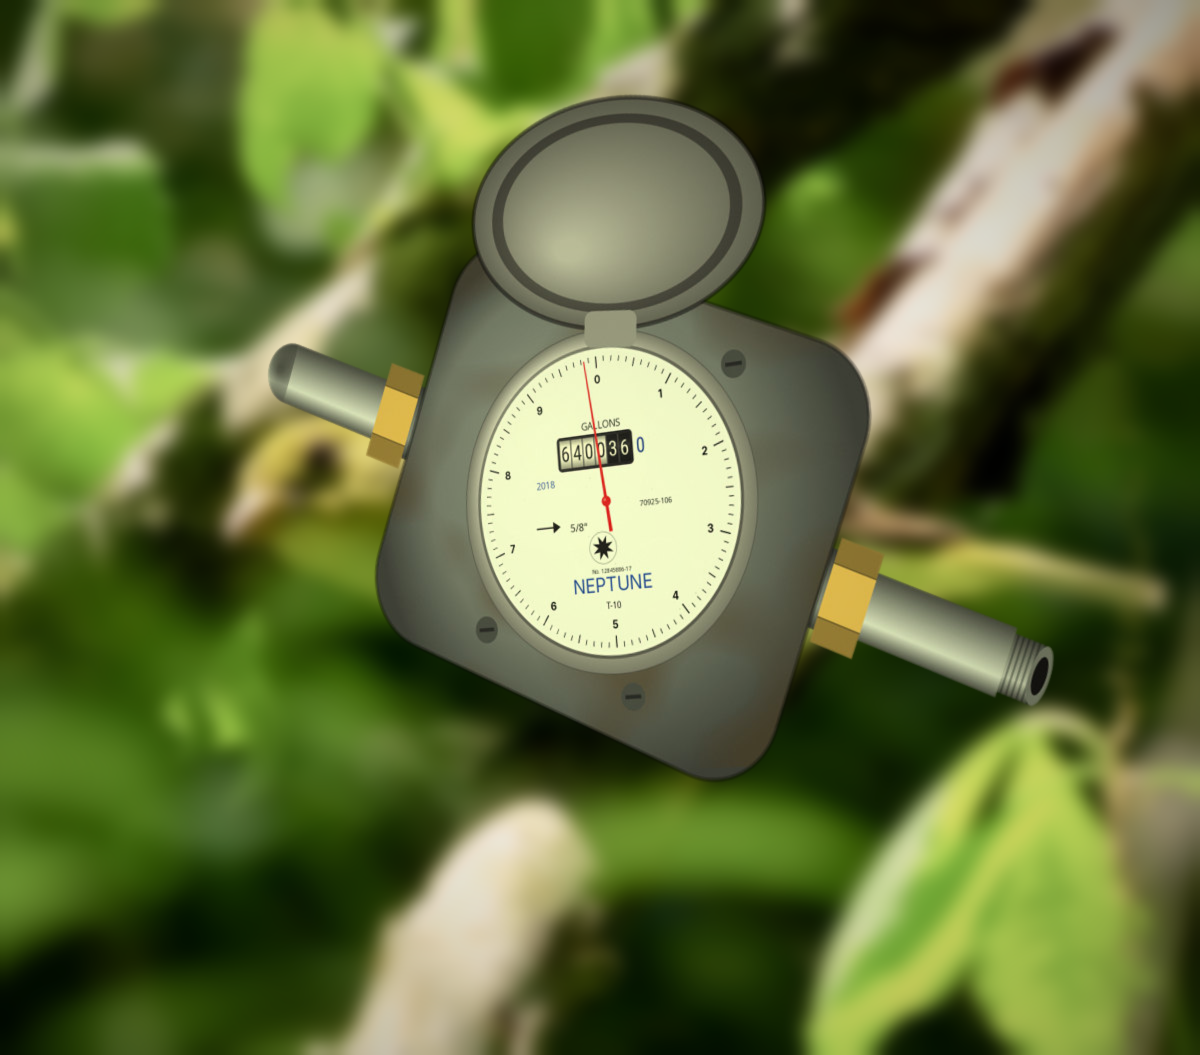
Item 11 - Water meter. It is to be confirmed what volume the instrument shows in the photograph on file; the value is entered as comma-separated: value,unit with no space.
6400359.8,gal
